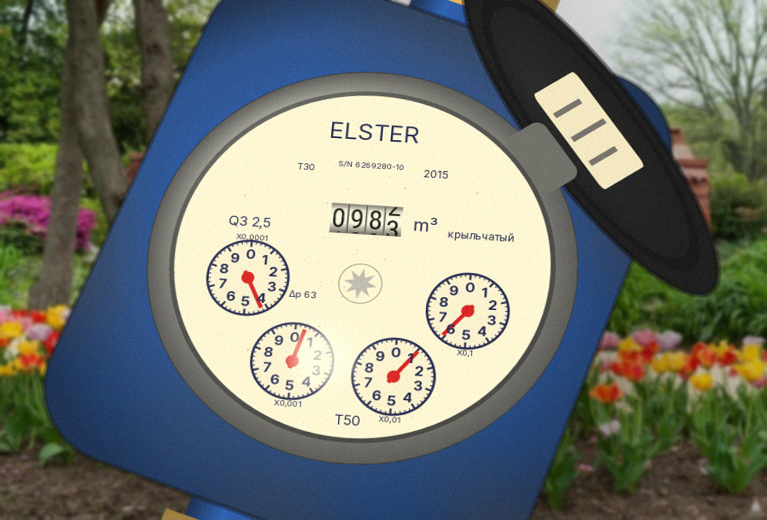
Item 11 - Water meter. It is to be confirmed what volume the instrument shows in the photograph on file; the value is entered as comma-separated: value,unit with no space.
982.6104,m³
